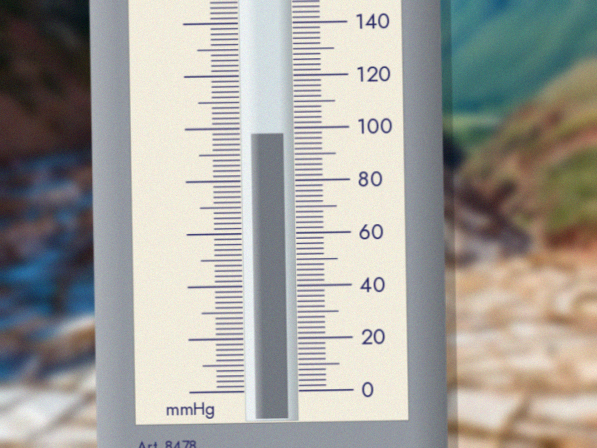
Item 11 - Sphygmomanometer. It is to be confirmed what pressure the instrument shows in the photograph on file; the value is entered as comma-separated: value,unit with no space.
98,mmHg
